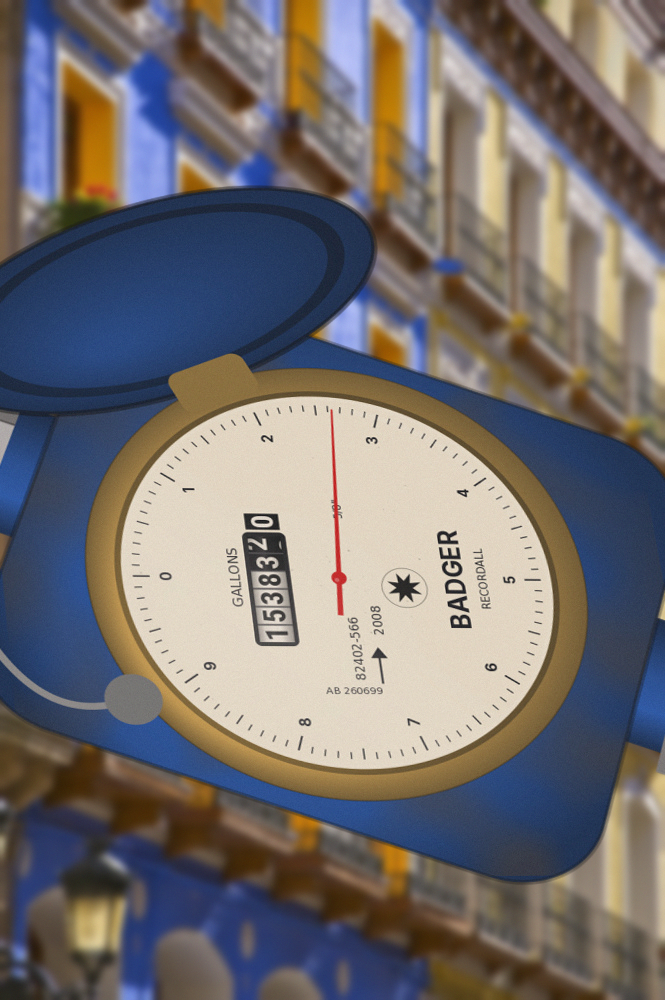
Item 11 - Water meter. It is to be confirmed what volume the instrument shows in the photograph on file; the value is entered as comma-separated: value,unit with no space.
1538322.6,gal
